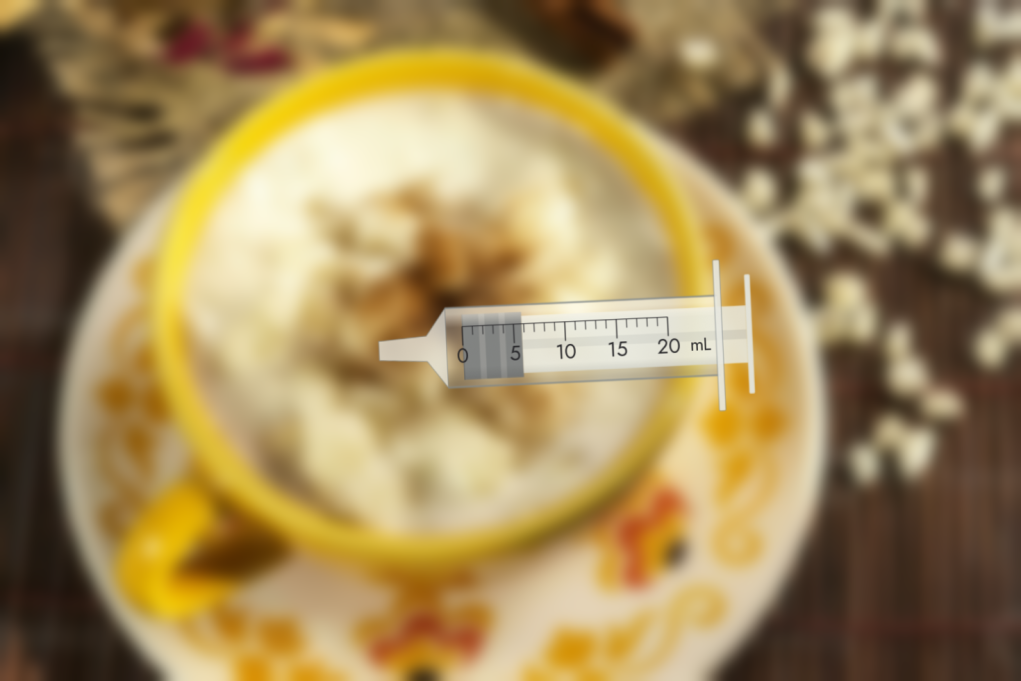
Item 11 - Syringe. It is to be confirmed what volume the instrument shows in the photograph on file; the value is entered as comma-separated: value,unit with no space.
0,mL
